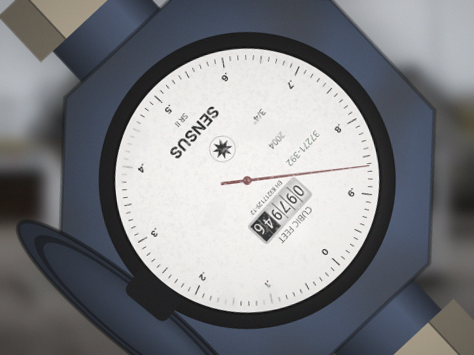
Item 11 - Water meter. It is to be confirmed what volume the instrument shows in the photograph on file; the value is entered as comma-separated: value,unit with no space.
97945.86,ft³
